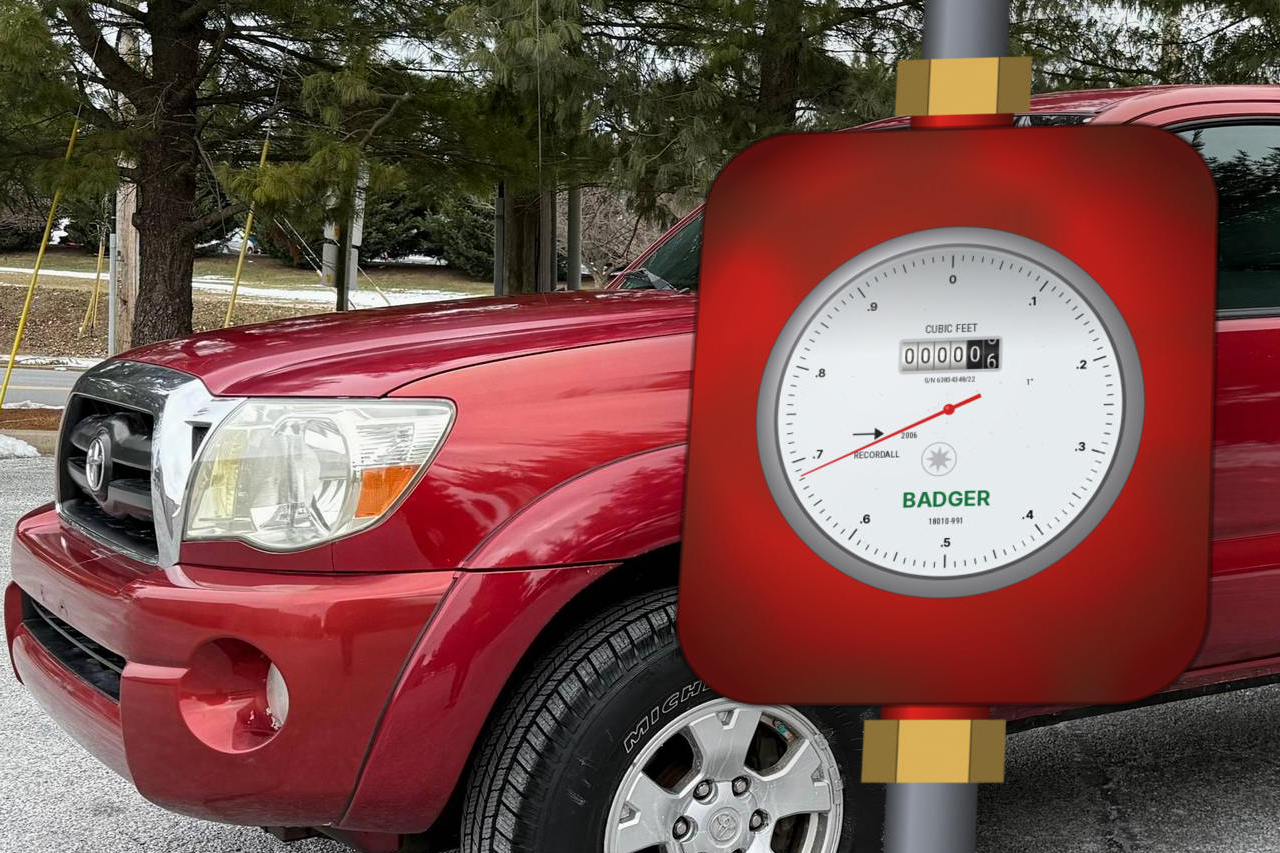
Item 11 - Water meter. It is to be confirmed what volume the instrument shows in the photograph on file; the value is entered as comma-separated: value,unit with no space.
5.68,ft³
